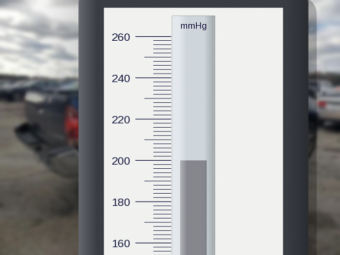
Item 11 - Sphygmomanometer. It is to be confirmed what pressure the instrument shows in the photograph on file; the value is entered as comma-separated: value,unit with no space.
200,mmHg
